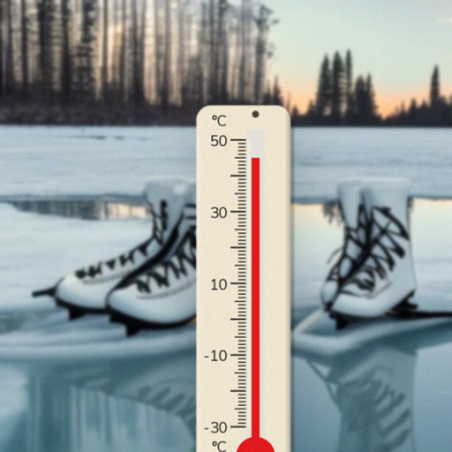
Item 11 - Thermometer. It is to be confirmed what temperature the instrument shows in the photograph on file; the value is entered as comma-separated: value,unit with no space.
45,°C
